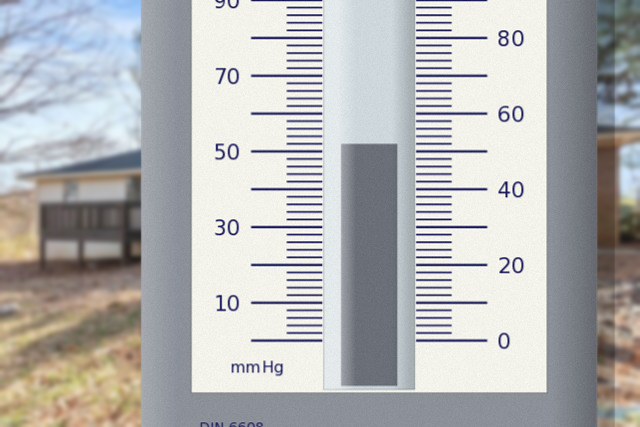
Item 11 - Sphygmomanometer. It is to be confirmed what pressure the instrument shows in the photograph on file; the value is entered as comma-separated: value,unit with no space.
52,mmHg
